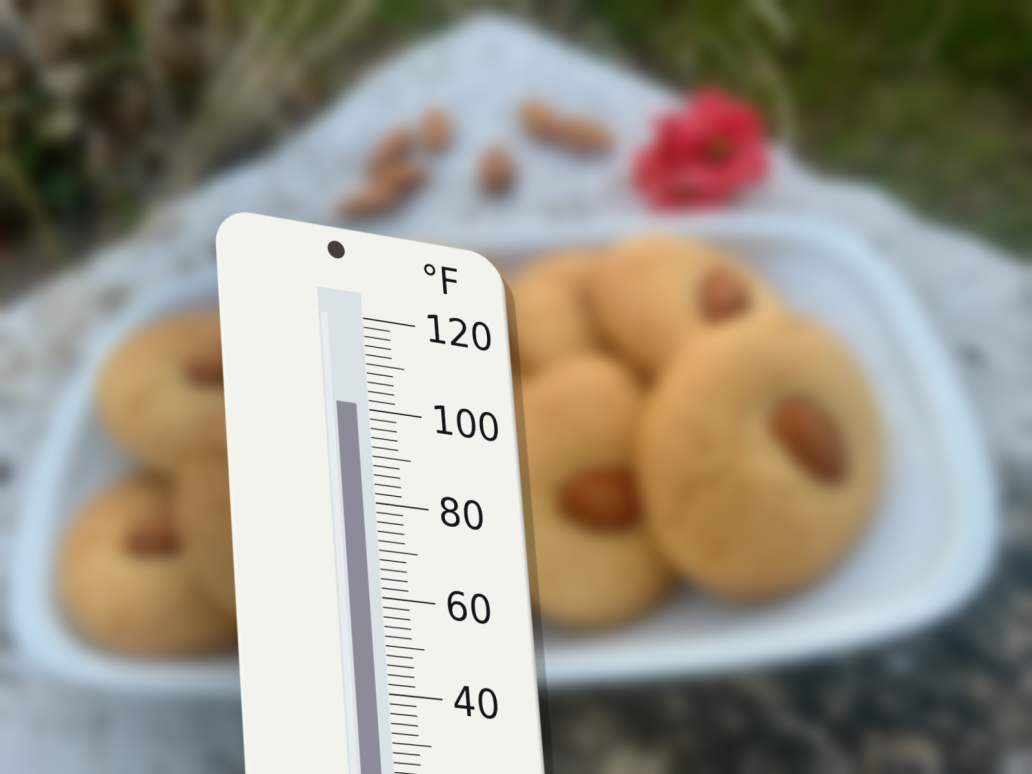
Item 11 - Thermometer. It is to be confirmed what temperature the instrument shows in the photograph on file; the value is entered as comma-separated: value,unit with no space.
101,°F
